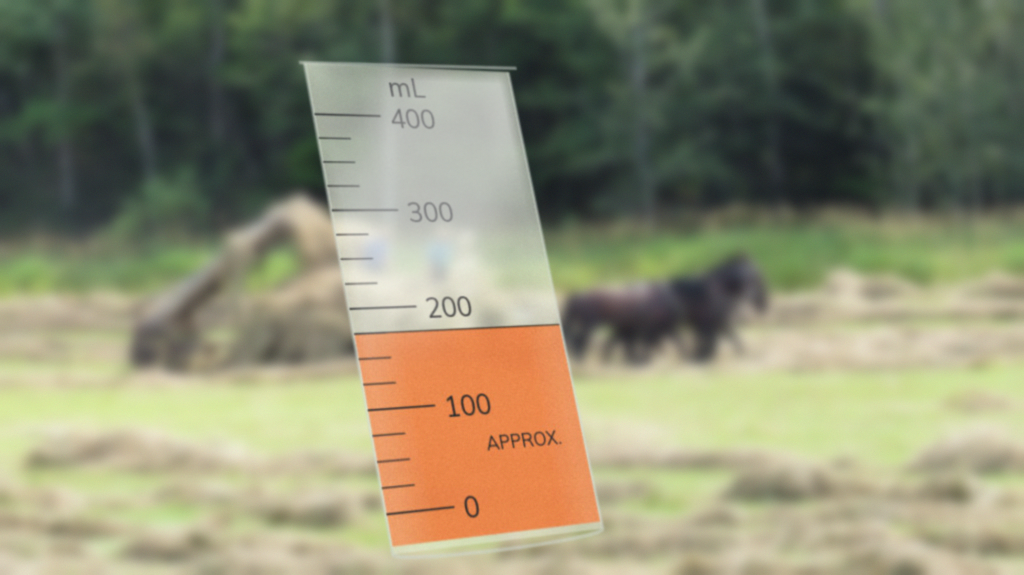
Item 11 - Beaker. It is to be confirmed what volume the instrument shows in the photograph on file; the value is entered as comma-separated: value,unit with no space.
175,mL
